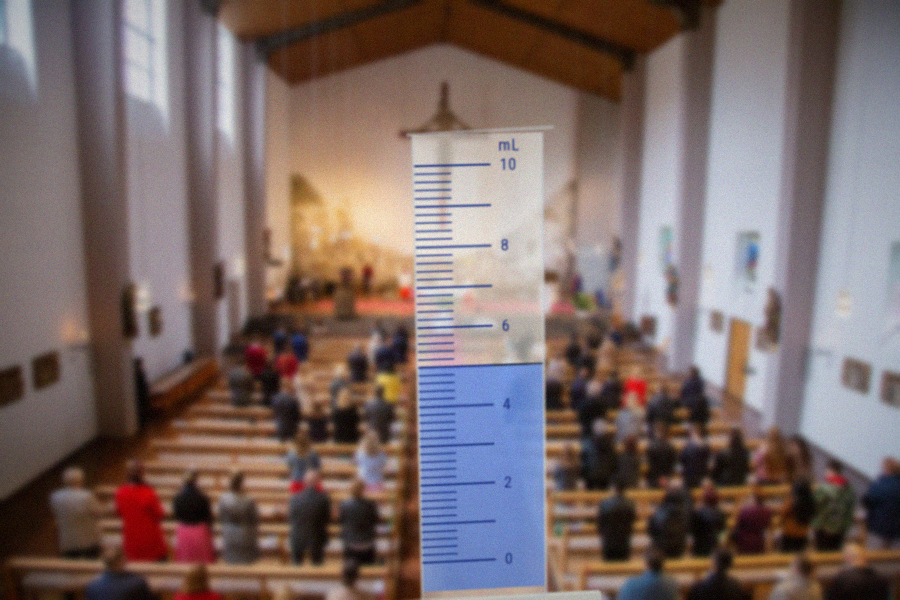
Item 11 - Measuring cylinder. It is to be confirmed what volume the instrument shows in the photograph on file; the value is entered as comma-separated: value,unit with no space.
5,mL
